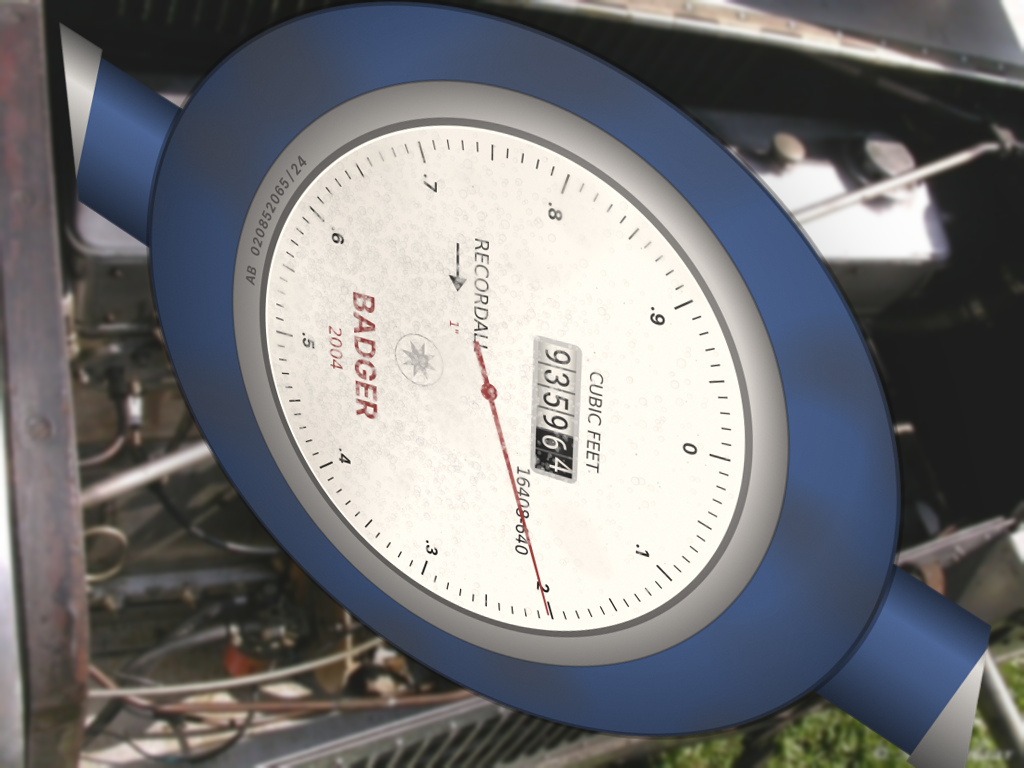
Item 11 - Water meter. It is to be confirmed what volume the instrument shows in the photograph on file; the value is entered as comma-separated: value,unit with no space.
935964.20,ft³
